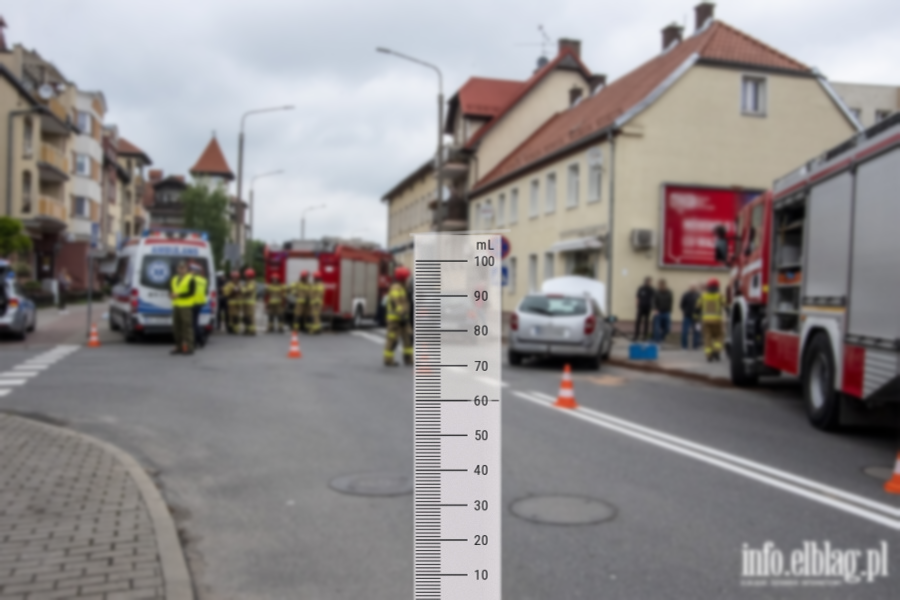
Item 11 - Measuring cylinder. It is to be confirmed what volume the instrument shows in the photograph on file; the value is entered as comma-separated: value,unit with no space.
60,mL
